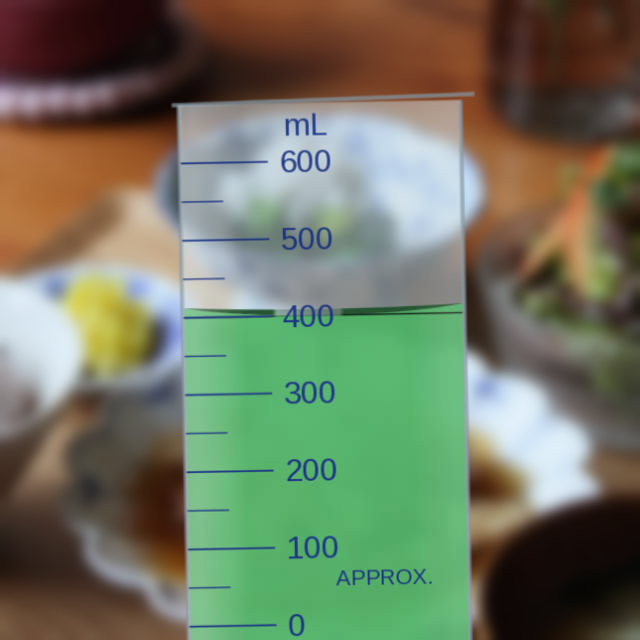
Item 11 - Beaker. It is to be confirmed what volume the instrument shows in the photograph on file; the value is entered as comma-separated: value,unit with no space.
400,mL
